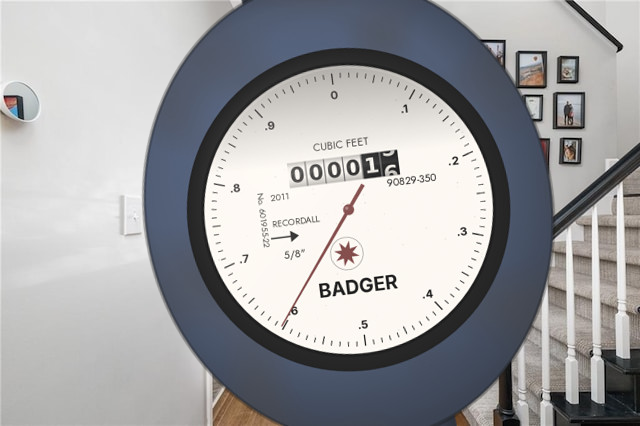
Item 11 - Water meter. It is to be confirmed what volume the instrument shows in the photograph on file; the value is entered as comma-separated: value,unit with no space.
15.60,ft³
